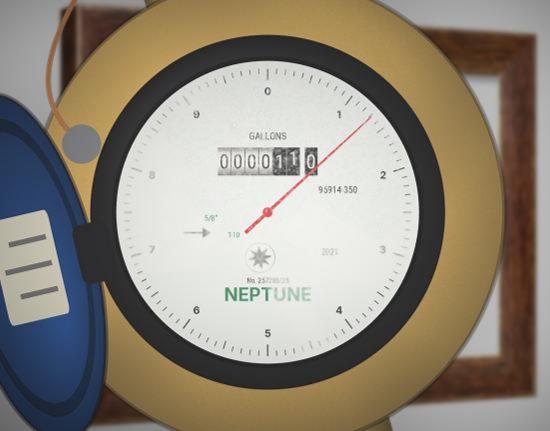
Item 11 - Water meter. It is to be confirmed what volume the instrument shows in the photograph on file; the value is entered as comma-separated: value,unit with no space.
111.3,gal
